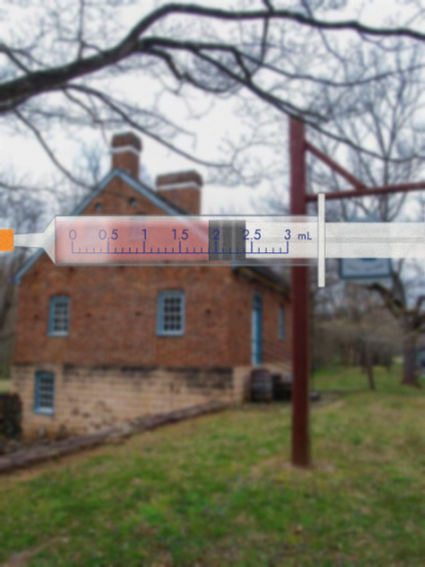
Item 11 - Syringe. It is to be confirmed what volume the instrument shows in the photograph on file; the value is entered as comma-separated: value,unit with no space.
1.9,mL
